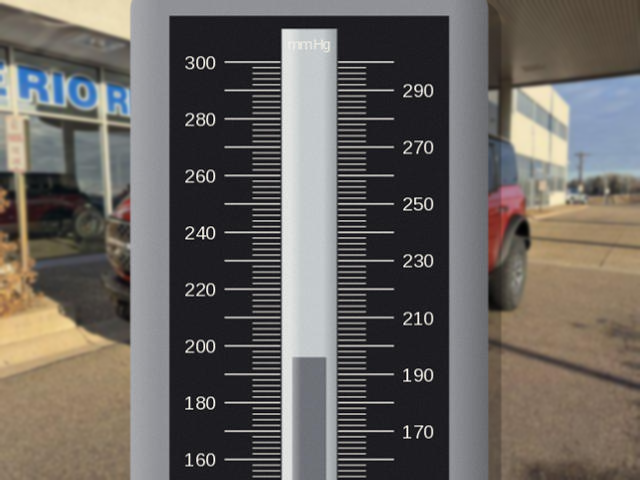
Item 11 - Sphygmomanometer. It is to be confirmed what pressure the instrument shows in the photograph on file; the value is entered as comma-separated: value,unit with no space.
196,mmHg
